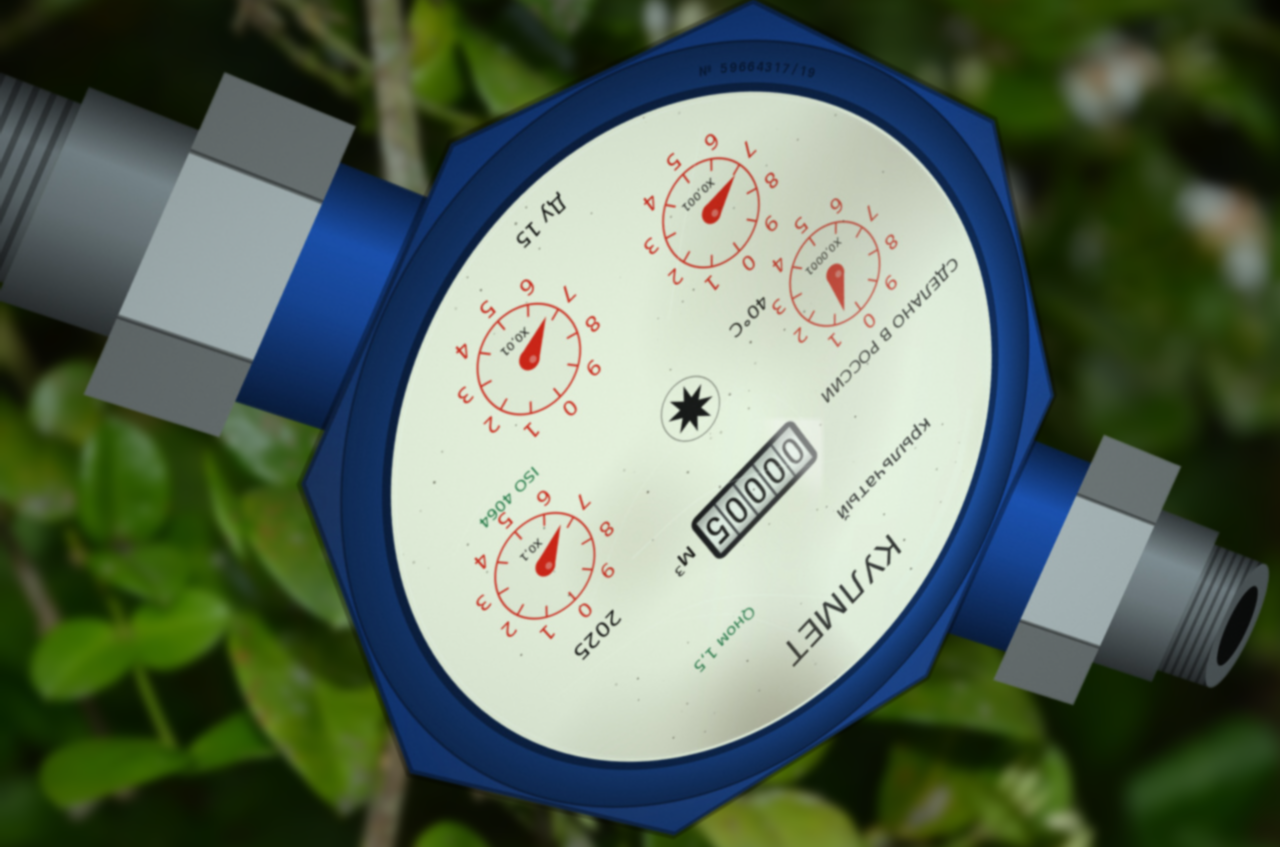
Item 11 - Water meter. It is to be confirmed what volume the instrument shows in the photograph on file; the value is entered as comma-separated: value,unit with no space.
5.6670,m³
